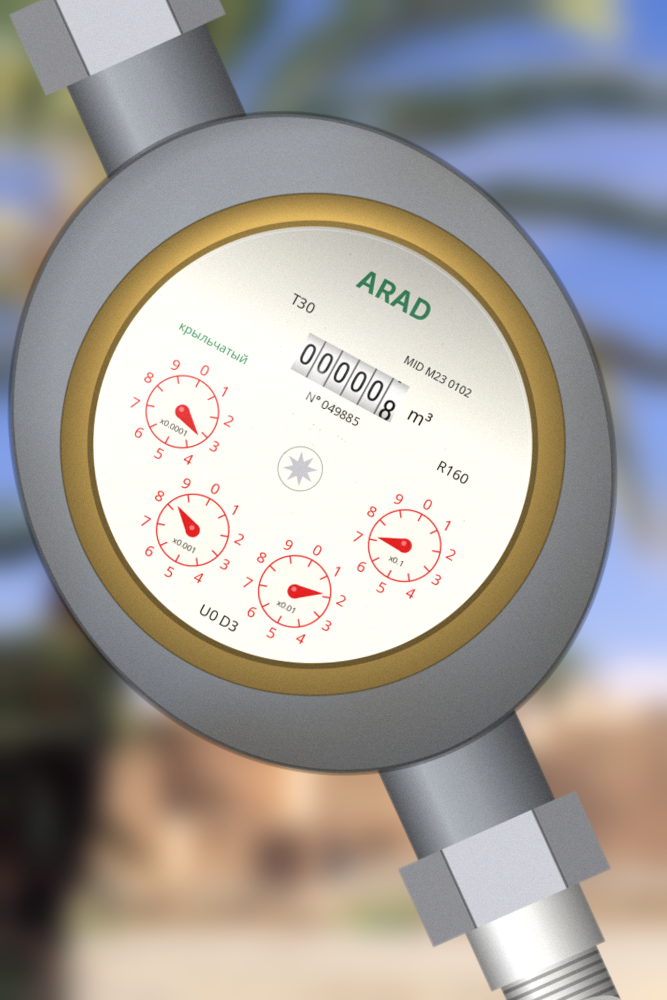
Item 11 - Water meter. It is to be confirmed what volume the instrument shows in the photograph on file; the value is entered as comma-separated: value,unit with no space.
7.7183,m³
